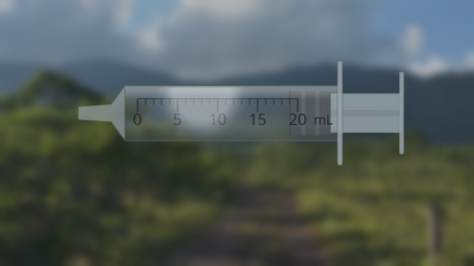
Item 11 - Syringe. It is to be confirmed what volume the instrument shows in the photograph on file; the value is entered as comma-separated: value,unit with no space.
19,mL
